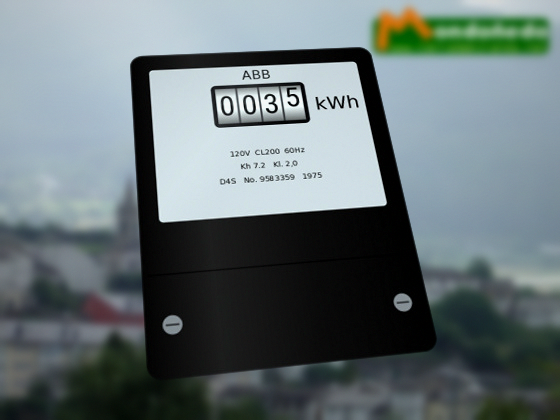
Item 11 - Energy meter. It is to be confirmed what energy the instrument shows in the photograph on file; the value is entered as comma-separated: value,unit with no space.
35,kWh
